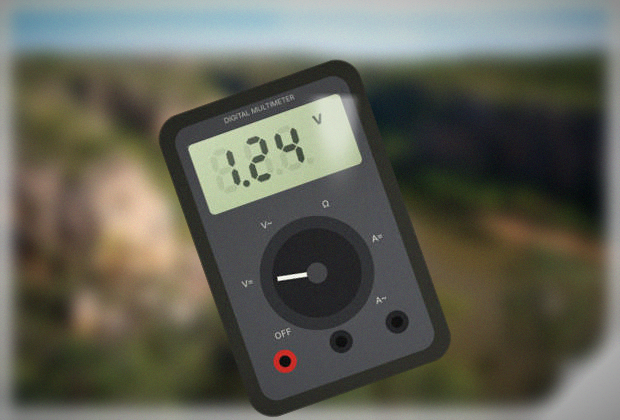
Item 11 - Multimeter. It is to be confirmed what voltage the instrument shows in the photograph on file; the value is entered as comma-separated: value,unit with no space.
1.24,V
